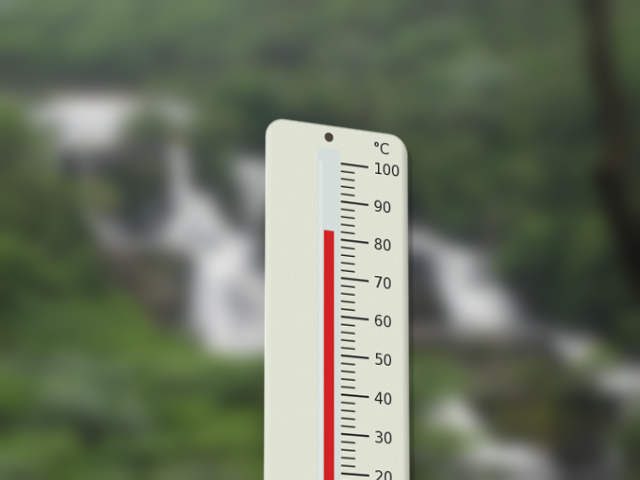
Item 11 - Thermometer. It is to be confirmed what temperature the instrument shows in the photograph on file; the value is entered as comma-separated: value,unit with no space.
82,°C
